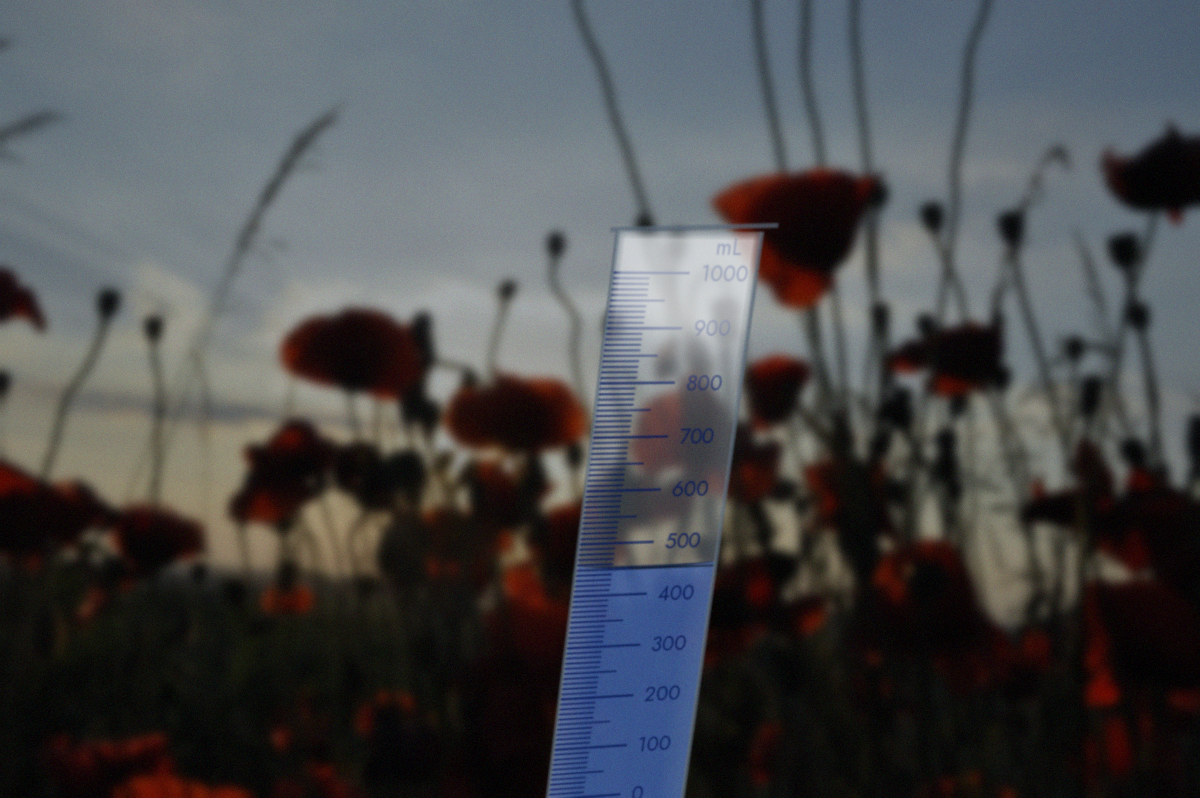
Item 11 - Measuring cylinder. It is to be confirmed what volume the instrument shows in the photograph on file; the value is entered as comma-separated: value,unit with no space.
450,mL
